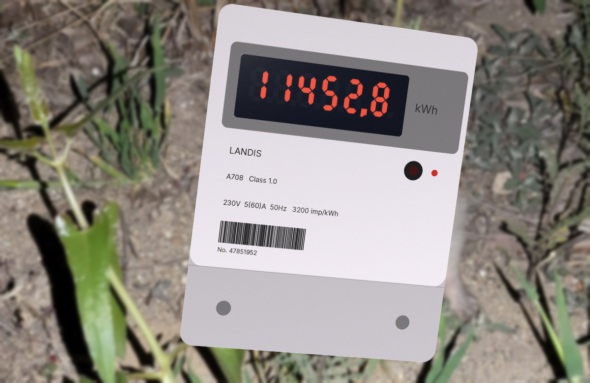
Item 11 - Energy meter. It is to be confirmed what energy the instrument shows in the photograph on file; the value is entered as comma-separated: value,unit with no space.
11452.8,kWh
